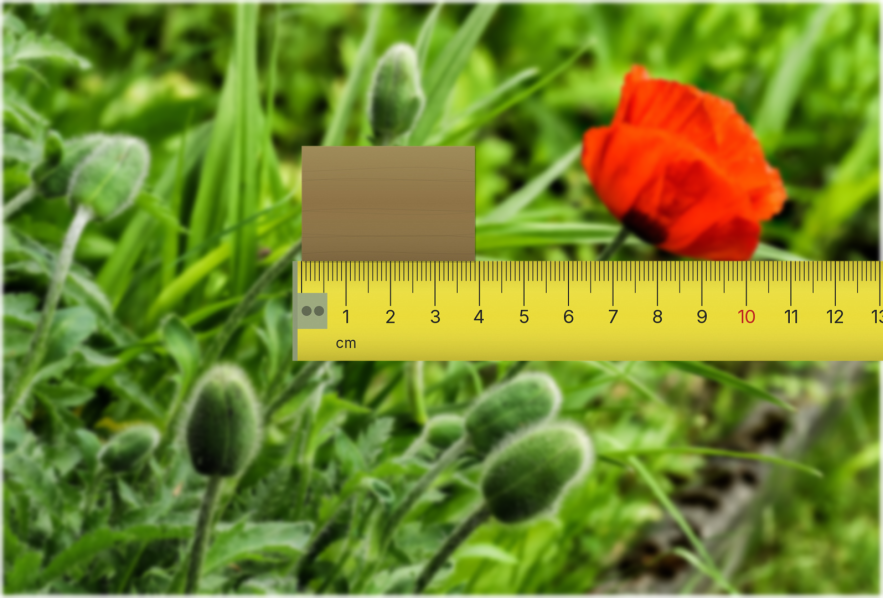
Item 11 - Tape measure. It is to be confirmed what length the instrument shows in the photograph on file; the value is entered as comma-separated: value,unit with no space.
3.9,cm
